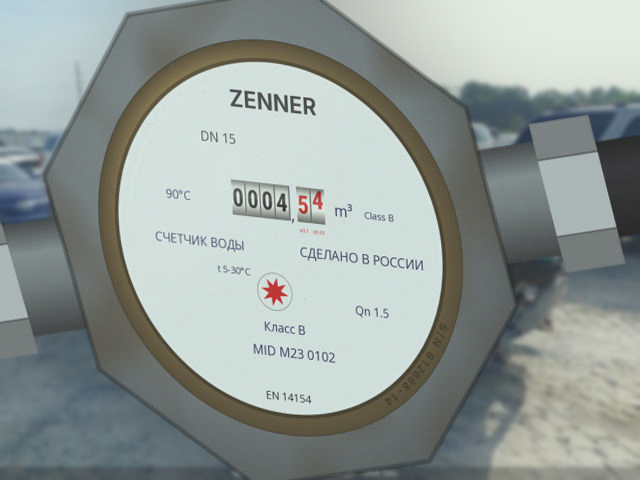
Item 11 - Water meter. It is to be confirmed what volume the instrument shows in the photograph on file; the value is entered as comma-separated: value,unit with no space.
4.54,m³
